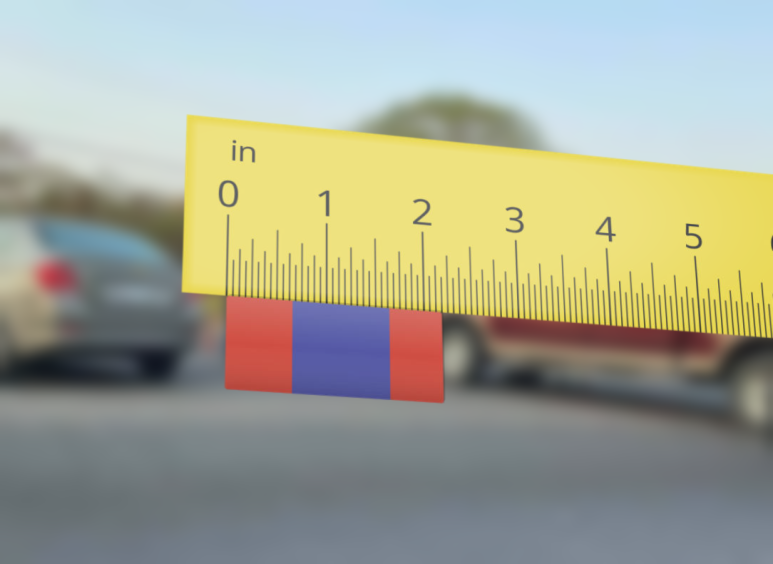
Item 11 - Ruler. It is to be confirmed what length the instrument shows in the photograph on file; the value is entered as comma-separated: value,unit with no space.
2.1875,in
